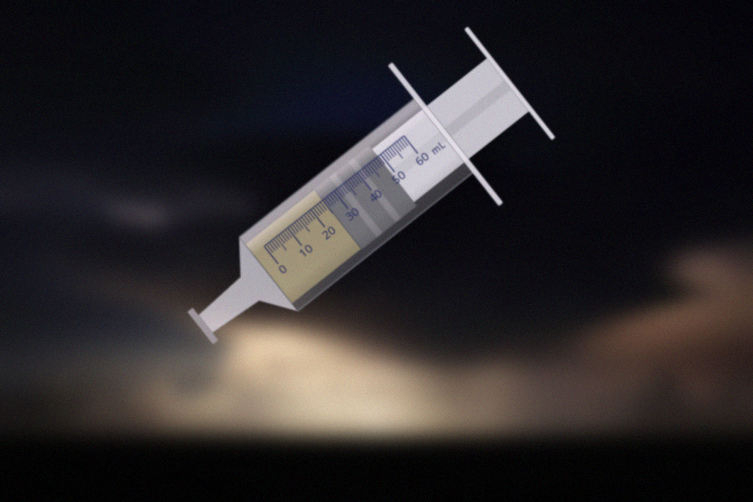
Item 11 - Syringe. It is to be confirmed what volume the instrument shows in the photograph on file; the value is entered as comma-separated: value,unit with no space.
25,mL
